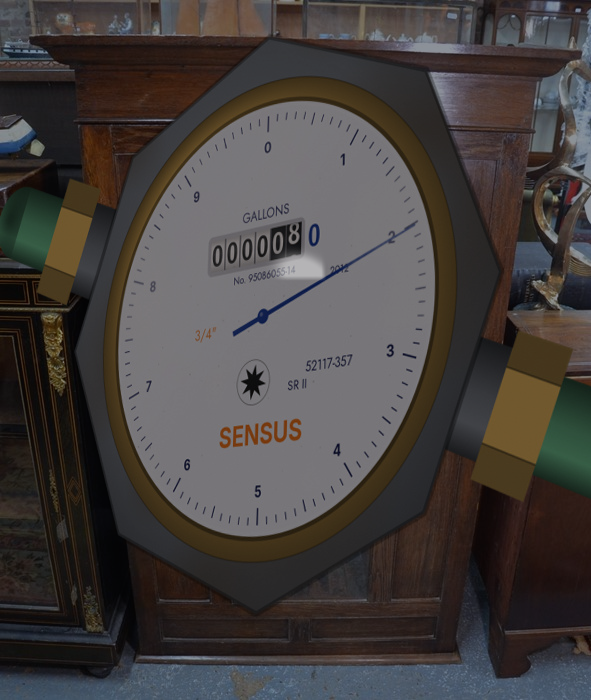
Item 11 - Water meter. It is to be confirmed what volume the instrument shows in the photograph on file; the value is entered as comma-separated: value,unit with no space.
82.0,gal
